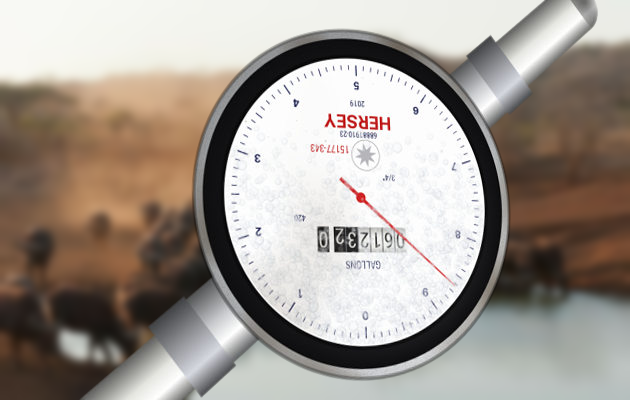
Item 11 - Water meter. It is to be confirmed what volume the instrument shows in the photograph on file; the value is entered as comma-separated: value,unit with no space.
612318.6,gal
